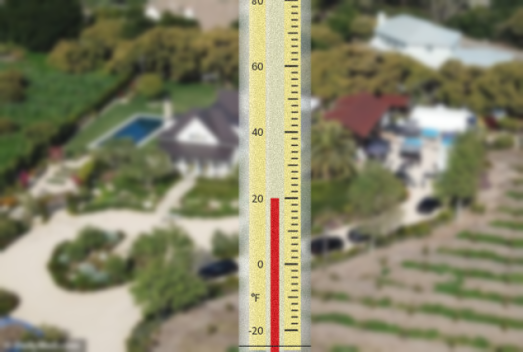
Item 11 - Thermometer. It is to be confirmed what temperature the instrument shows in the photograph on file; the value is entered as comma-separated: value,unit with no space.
20,°F
